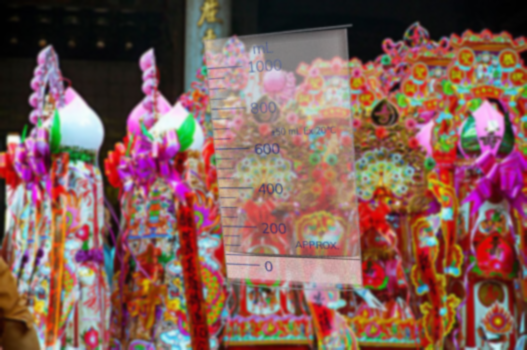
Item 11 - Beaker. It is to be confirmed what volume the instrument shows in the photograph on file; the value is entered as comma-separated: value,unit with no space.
50,mL
